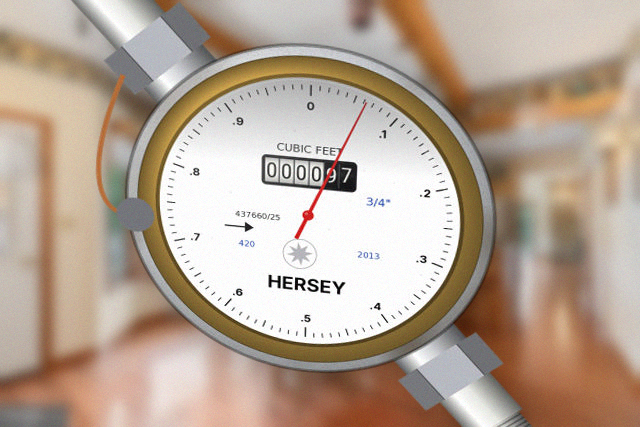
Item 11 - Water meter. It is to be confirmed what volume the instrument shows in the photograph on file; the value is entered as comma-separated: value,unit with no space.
97.06,ft³
